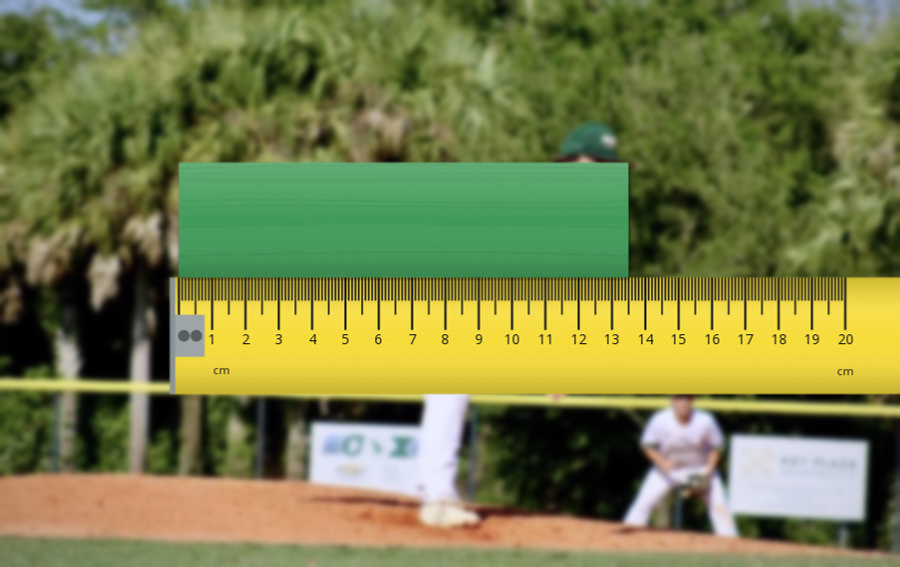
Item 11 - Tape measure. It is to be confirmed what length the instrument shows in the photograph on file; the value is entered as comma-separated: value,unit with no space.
13.5,cm
